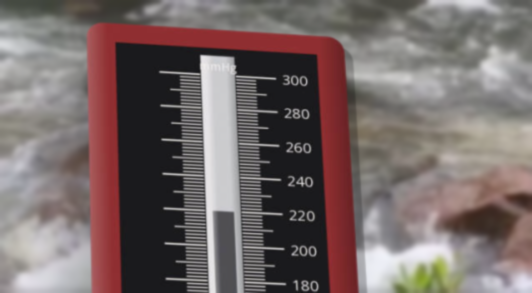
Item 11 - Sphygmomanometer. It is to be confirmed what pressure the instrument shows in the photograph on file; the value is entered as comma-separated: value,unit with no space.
220,mmHg
